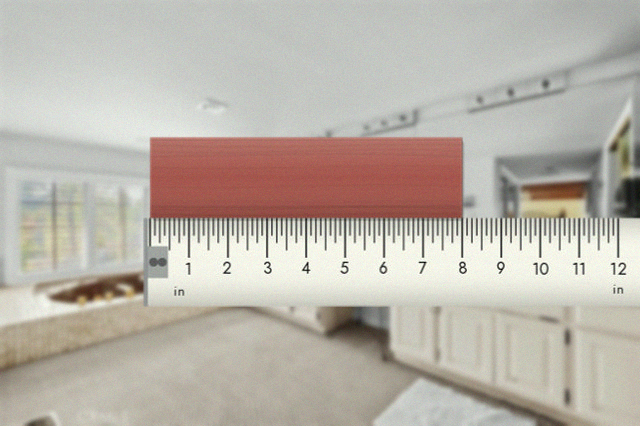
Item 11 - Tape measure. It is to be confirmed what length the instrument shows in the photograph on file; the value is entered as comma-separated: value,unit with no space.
8,in
